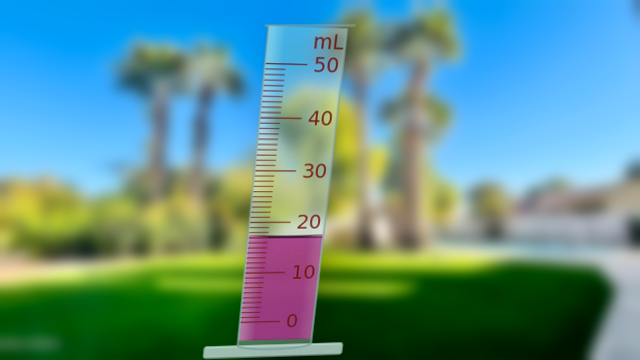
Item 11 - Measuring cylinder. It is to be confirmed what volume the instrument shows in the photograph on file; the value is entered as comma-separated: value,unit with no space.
17,mL
